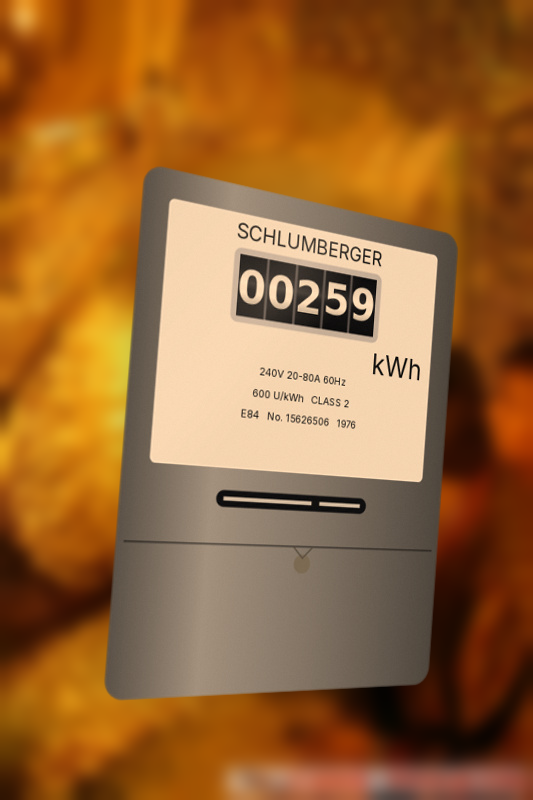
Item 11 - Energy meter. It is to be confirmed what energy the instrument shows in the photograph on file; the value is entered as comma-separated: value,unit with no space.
259,kWh
